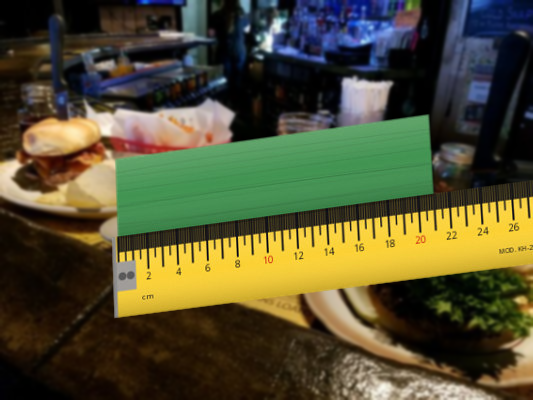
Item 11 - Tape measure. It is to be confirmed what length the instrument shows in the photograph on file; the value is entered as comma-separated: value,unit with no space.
21,cm
